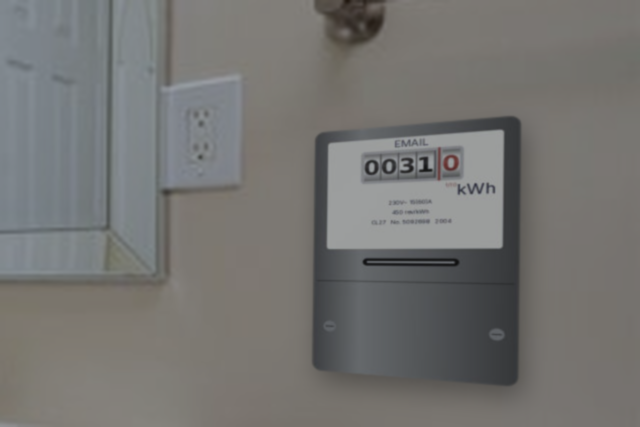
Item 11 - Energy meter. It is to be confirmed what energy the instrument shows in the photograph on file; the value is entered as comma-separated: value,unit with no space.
31.0,kWh
